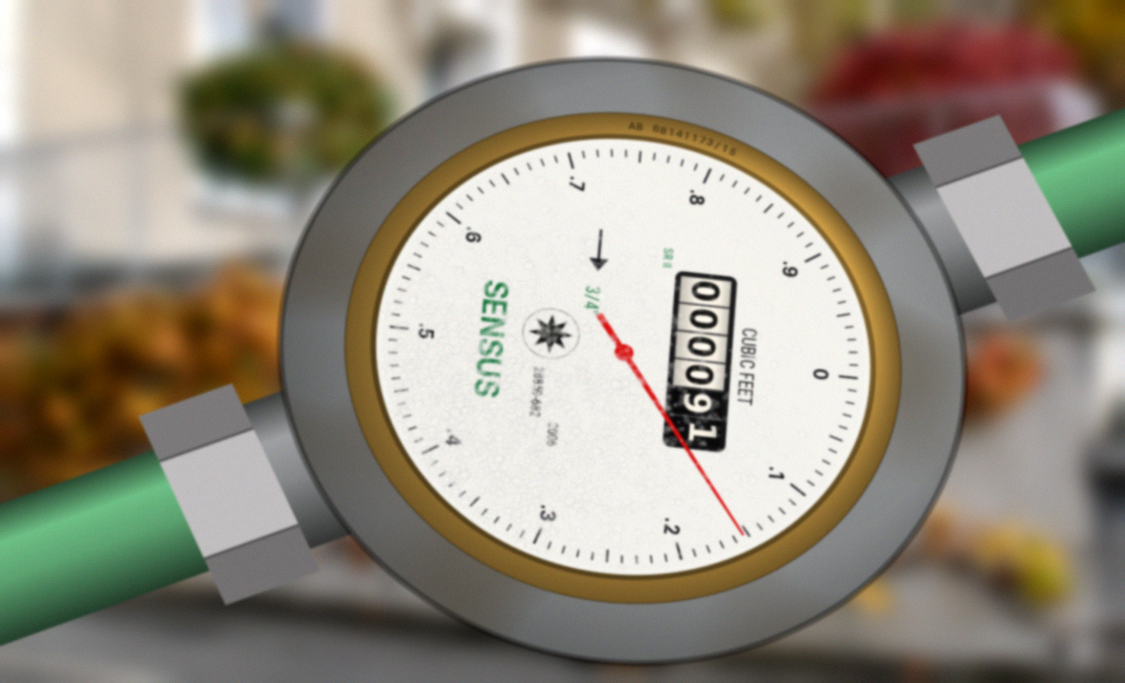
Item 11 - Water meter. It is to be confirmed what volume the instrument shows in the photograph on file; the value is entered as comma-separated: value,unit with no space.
91.15,ft³
